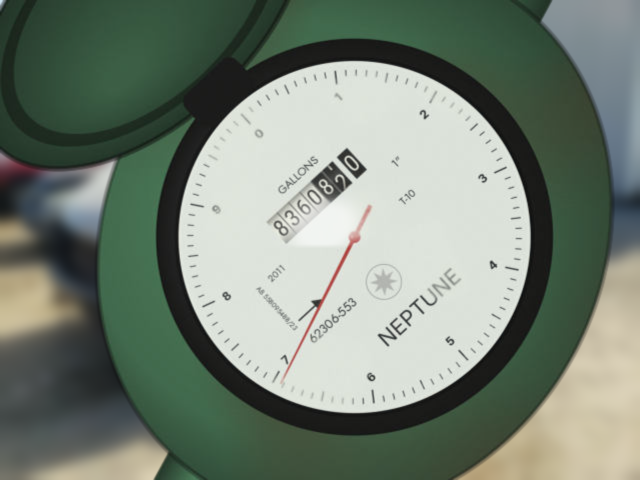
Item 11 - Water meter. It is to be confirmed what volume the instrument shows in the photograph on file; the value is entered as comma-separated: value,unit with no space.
8360816.9,gal
